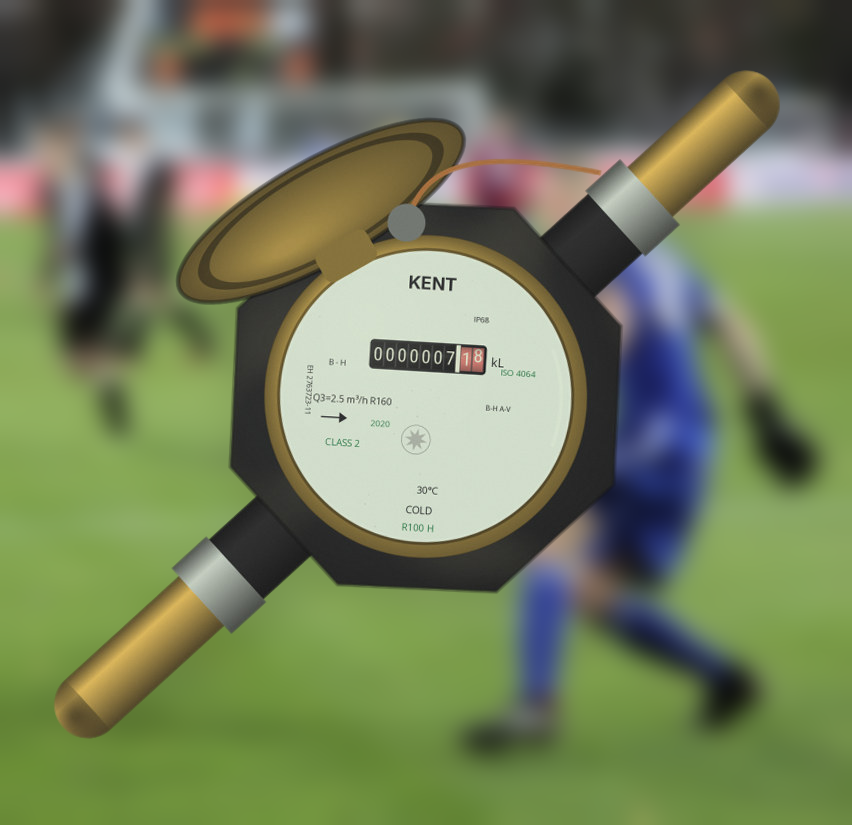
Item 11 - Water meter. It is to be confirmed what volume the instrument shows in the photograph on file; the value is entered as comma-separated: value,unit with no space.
7.18,kL
